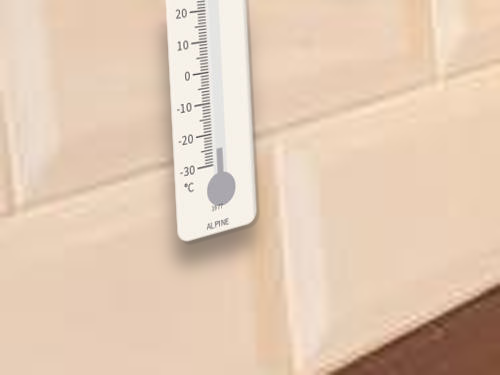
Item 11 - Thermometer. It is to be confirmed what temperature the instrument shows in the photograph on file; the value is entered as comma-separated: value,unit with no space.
-25,°C
